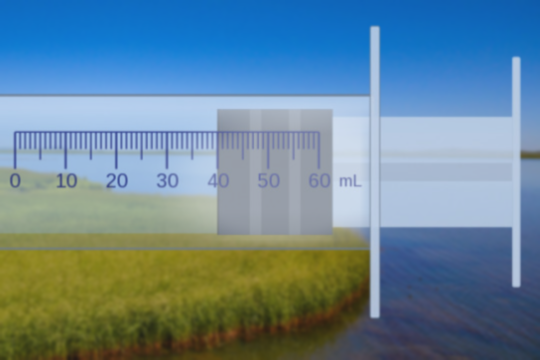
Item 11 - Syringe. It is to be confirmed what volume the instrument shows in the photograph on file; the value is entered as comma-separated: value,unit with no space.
40,mL
